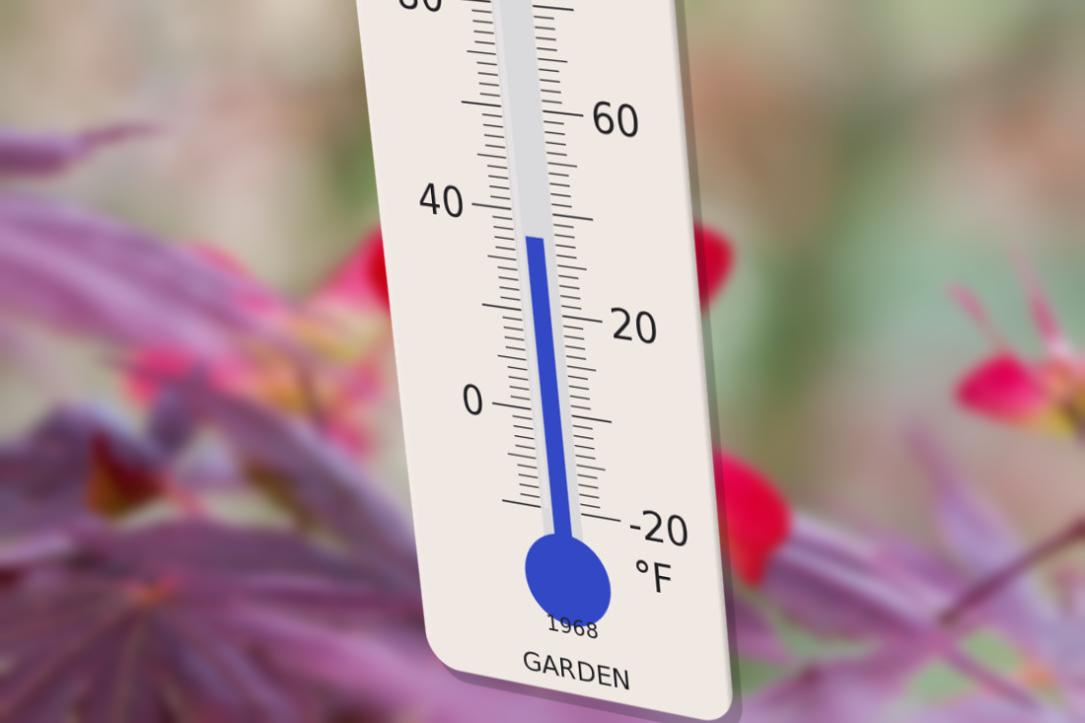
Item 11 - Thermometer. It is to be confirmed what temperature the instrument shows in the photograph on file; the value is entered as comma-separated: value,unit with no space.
35,°F
